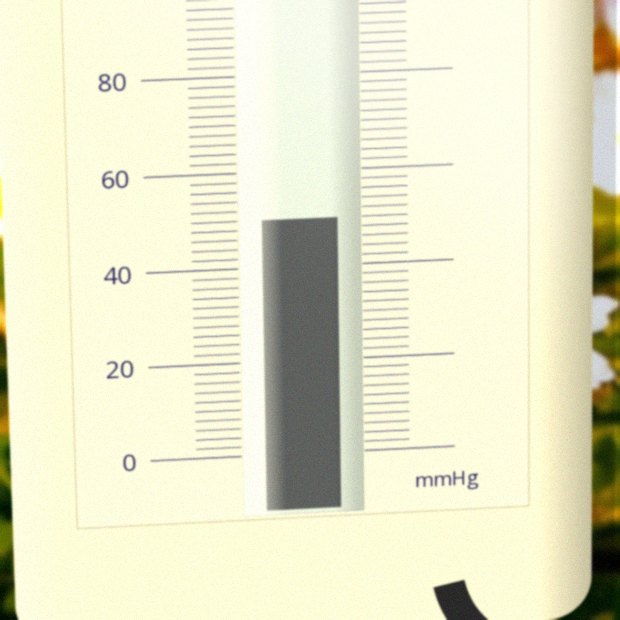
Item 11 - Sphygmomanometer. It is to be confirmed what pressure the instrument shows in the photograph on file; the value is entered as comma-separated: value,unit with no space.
50,mmHg
